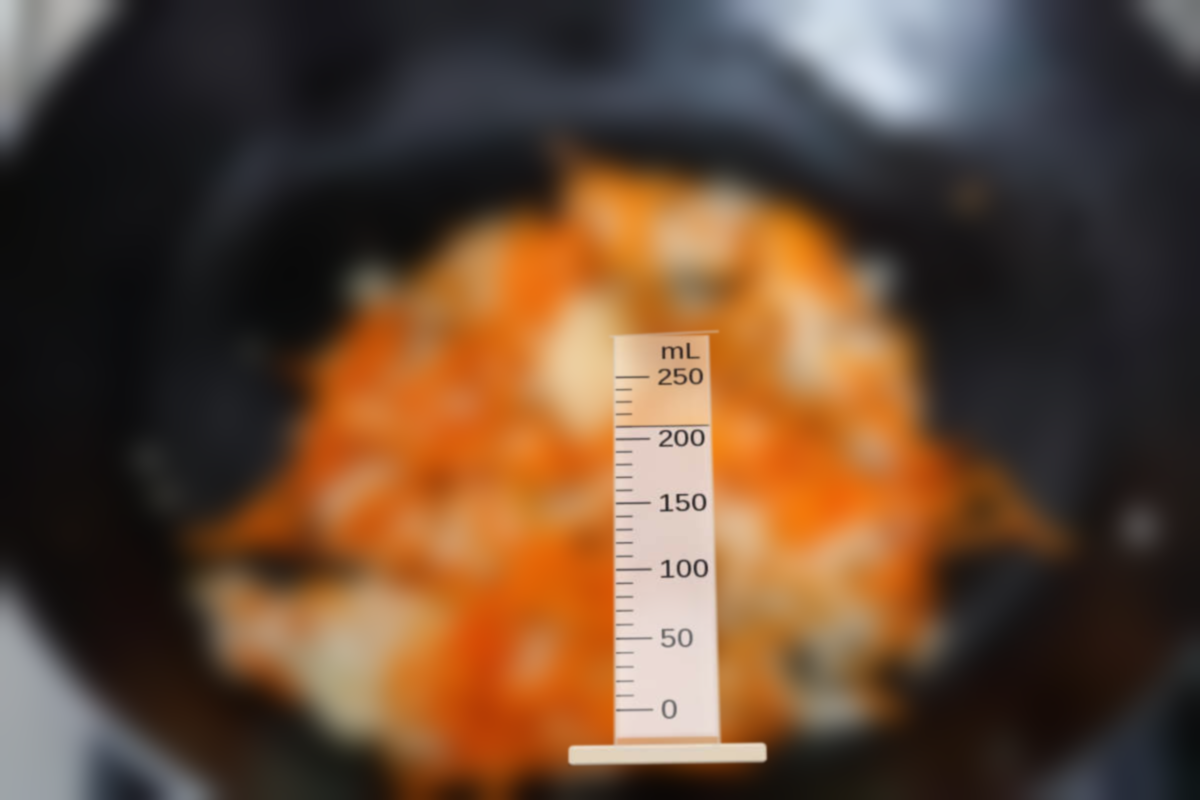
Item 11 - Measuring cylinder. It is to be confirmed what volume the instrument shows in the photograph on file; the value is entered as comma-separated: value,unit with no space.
210,mL
